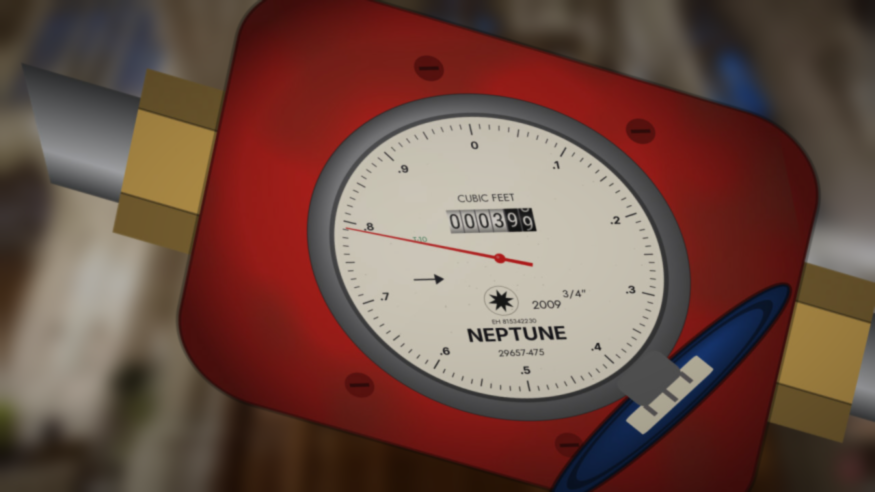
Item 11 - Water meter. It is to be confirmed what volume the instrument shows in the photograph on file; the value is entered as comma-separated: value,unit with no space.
398.79,ft³
